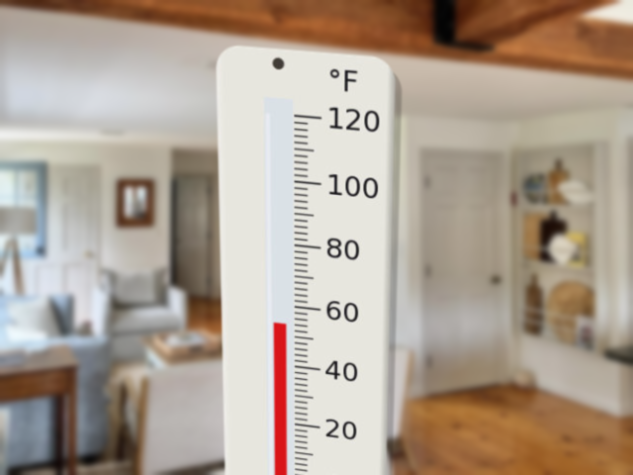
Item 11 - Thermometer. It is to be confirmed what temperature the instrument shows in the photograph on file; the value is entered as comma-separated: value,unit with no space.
54,°F
